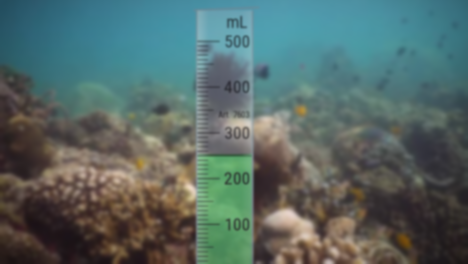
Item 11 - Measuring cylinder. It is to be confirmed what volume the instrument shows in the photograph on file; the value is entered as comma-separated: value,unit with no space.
250,mL
